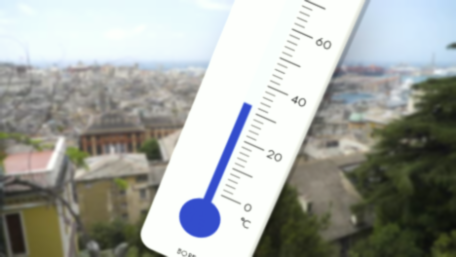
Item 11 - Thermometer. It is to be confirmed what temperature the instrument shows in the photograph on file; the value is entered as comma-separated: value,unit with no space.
32,°C
